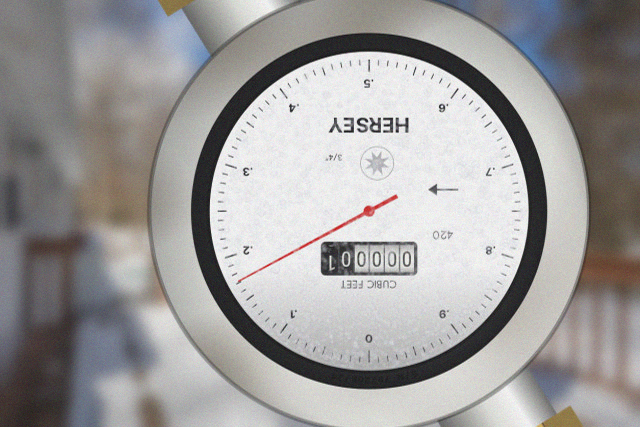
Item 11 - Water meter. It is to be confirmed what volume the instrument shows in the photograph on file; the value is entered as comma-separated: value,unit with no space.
1.17,ft³
